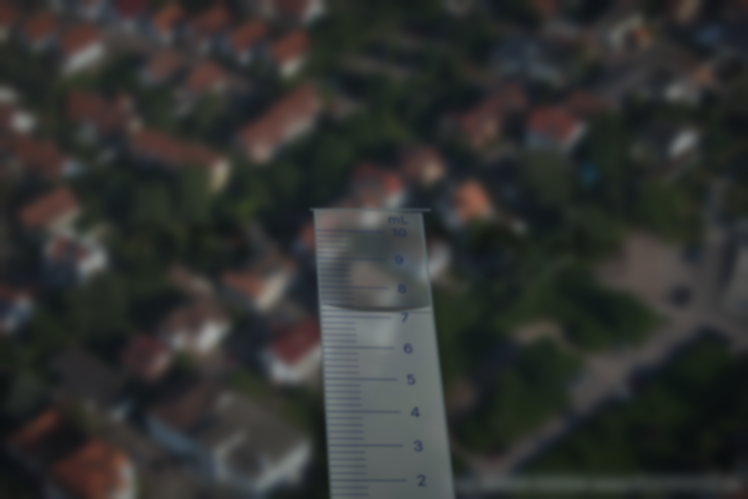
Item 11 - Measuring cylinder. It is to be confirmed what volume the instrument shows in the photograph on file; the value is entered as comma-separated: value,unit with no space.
7.2,mL
